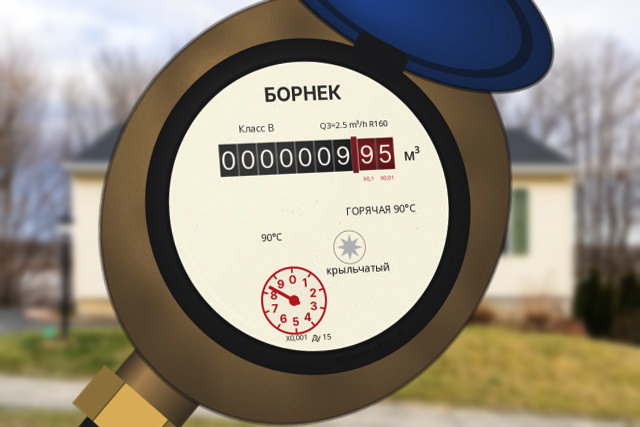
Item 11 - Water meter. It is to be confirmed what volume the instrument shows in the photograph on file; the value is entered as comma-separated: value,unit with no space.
9.958,m³
